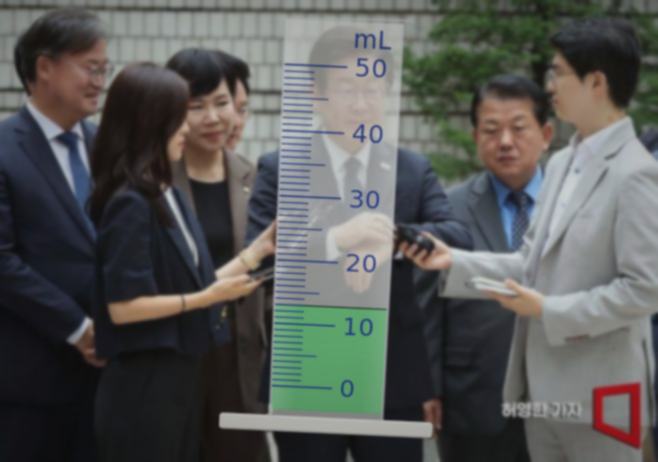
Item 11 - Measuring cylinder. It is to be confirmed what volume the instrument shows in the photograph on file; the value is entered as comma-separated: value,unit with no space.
13,mL
